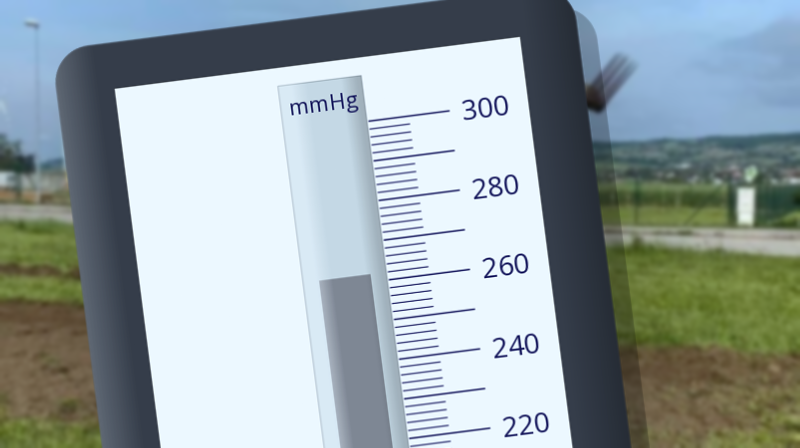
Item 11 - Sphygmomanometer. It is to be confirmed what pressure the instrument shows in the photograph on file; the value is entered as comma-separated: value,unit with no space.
262,mmHg
